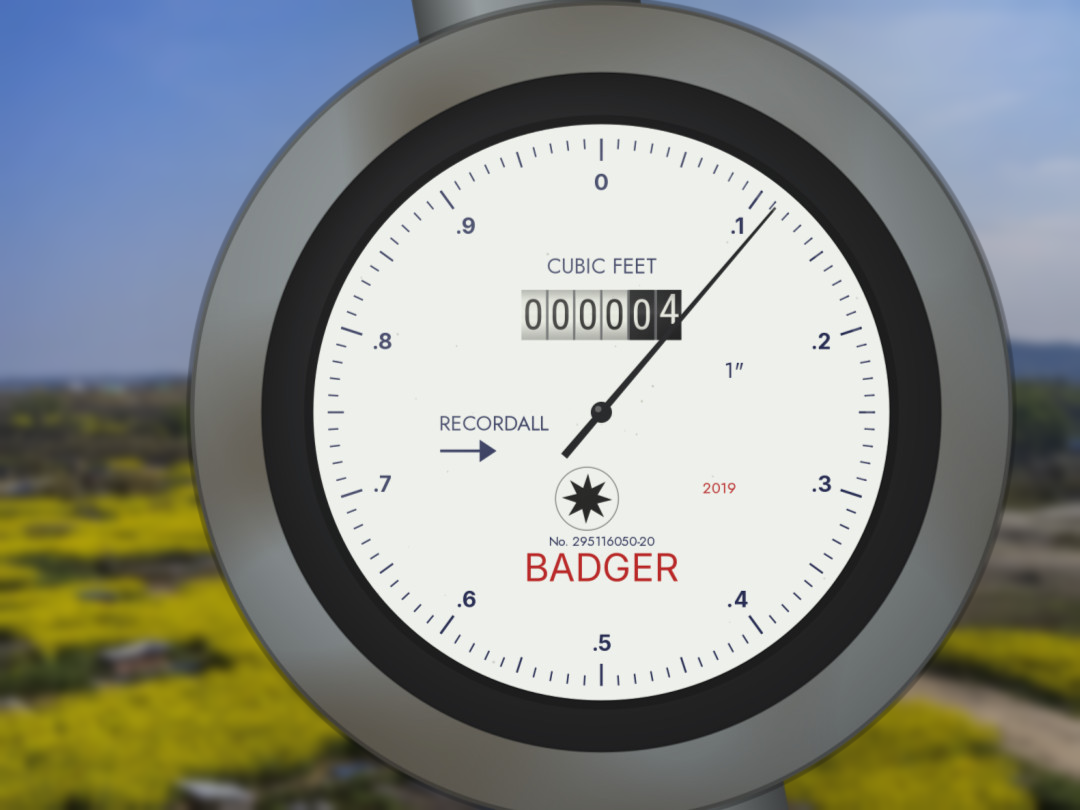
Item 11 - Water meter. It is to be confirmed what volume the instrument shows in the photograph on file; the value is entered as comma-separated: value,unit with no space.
4.11,ft³
